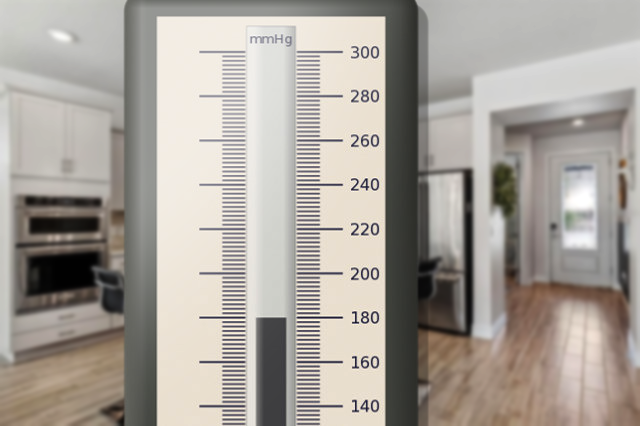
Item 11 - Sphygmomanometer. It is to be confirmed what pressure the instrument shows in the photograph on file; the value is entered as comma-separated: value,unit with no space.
180,mmHg
